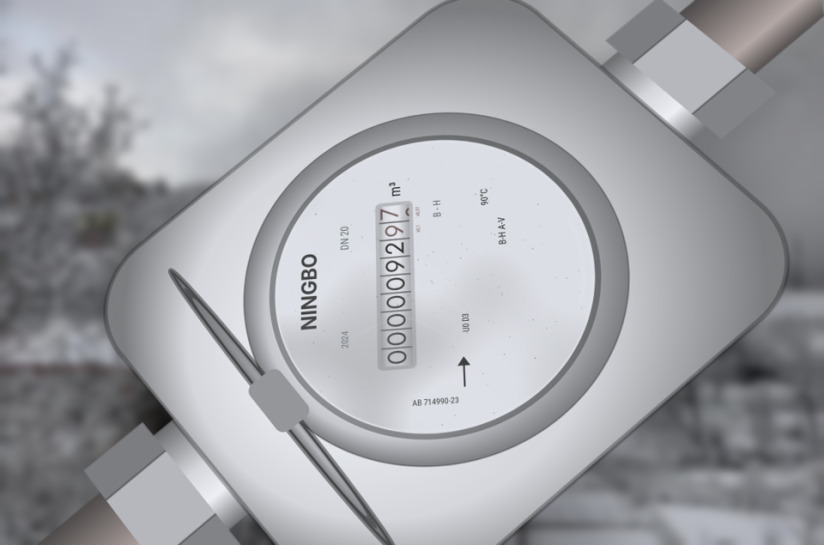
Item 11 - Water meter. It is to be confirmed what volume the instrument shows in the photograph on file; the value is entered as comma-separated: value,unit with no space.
92.97,m³
